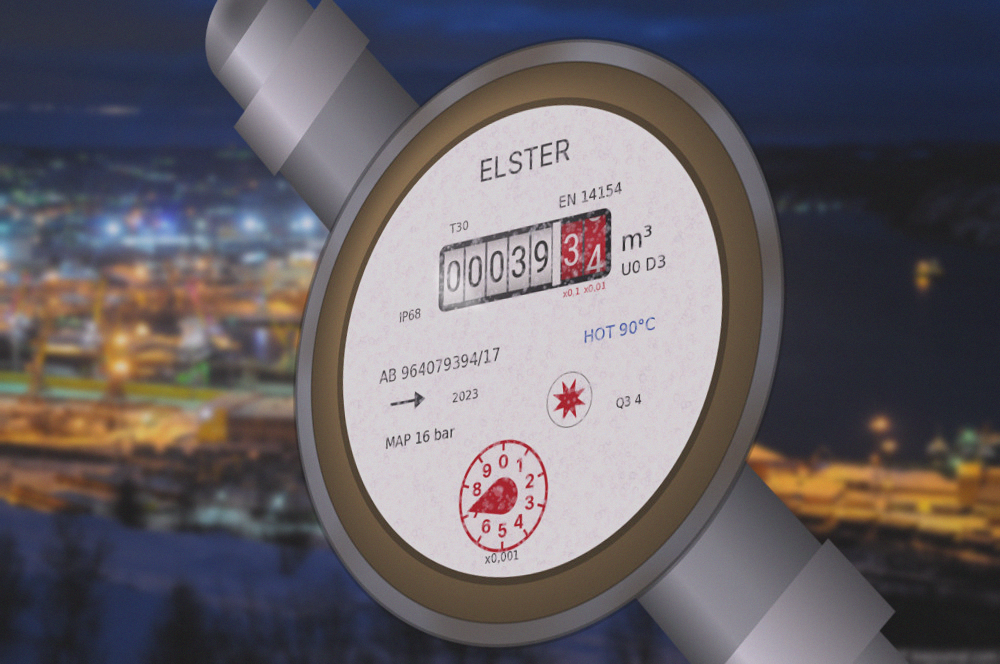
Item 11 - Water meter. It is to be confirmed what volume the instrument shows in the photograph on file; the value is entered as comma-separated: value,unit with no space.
39.337,m³
